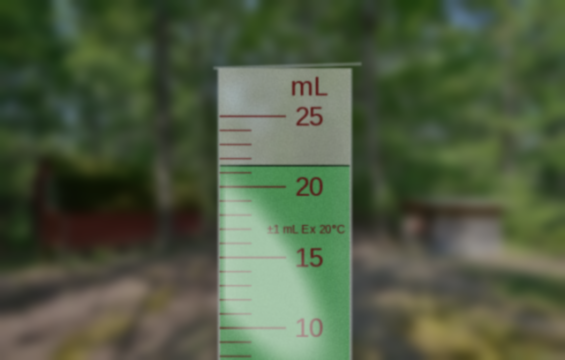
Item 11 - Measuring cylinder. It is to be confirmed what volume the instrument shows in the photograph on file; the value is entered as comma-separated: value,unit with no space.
21.5,mL
